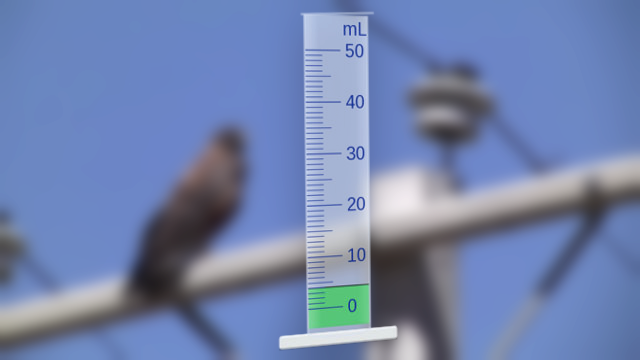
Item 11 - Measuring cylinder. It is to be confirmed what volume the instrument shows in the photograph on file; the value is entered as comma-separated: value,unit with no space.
4,mL
